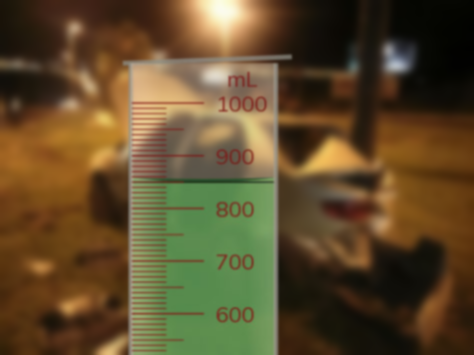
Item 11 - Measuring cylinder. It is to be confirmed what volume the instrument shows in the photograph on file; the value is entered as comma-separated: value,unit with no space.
850,mL
